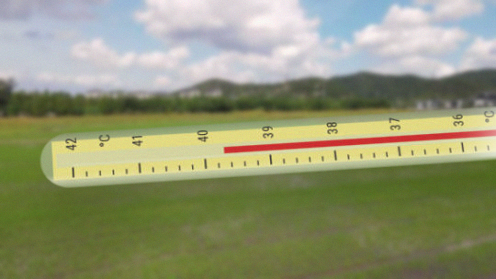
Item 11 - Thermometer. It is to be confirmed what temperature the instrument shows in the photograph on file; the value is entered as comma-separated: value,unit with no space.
39.7,°C
